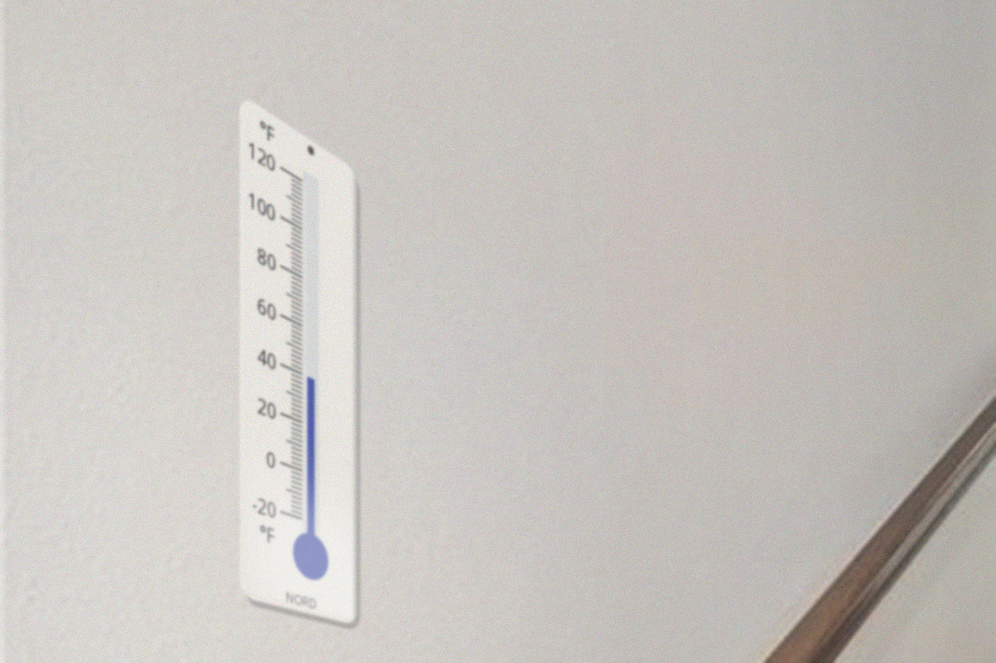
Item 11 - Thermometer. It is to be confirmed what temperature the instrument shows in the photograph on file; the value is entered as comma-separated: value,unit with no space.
40,°F
